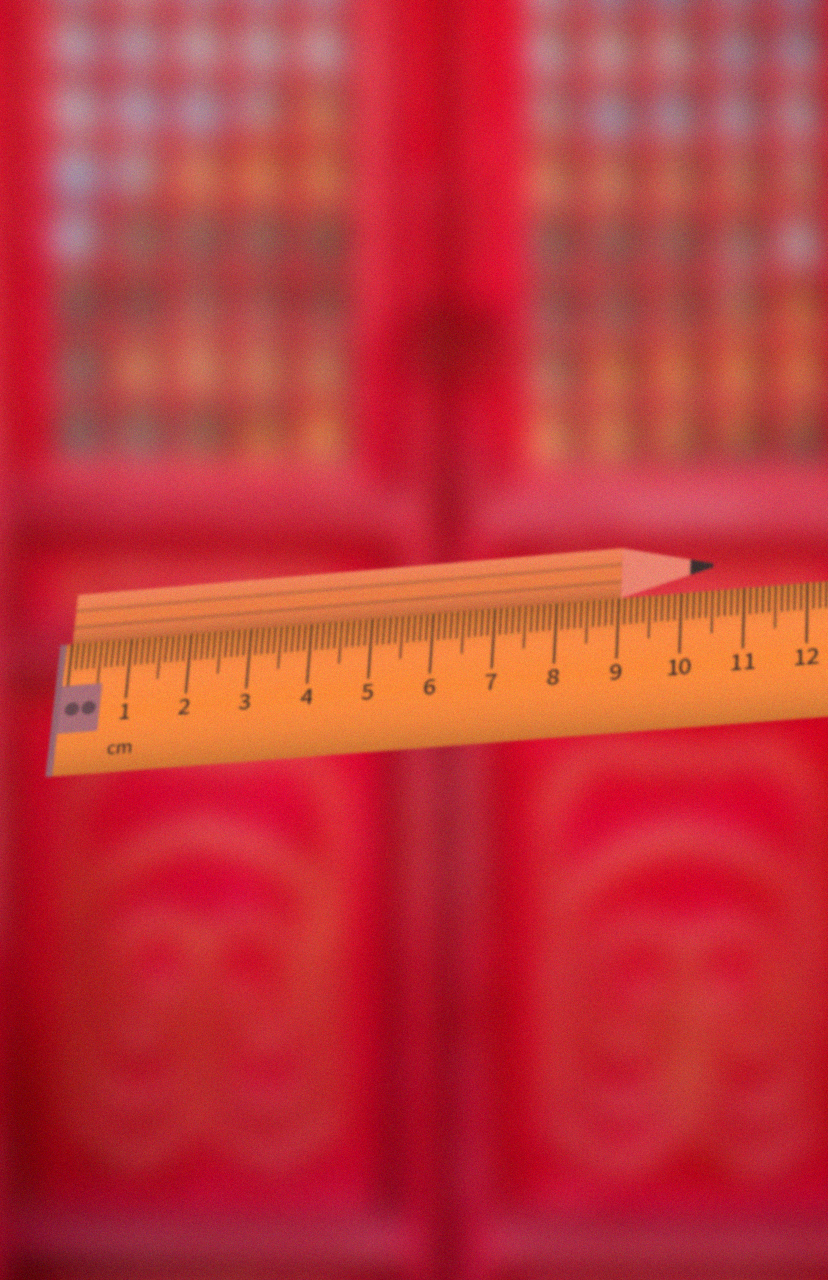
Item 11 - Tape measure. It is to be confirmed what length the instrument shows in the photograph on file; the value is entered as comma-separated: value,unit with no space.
10.5,cm
